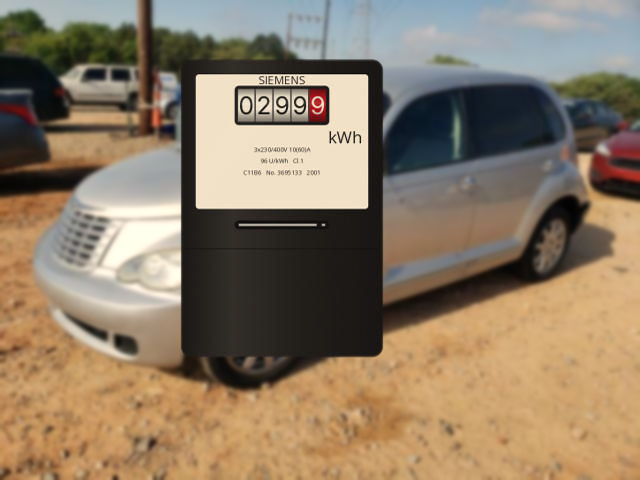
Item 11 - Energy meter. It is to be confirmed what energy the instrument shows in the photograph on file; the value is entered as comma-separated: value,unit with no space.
299.9,kWh
